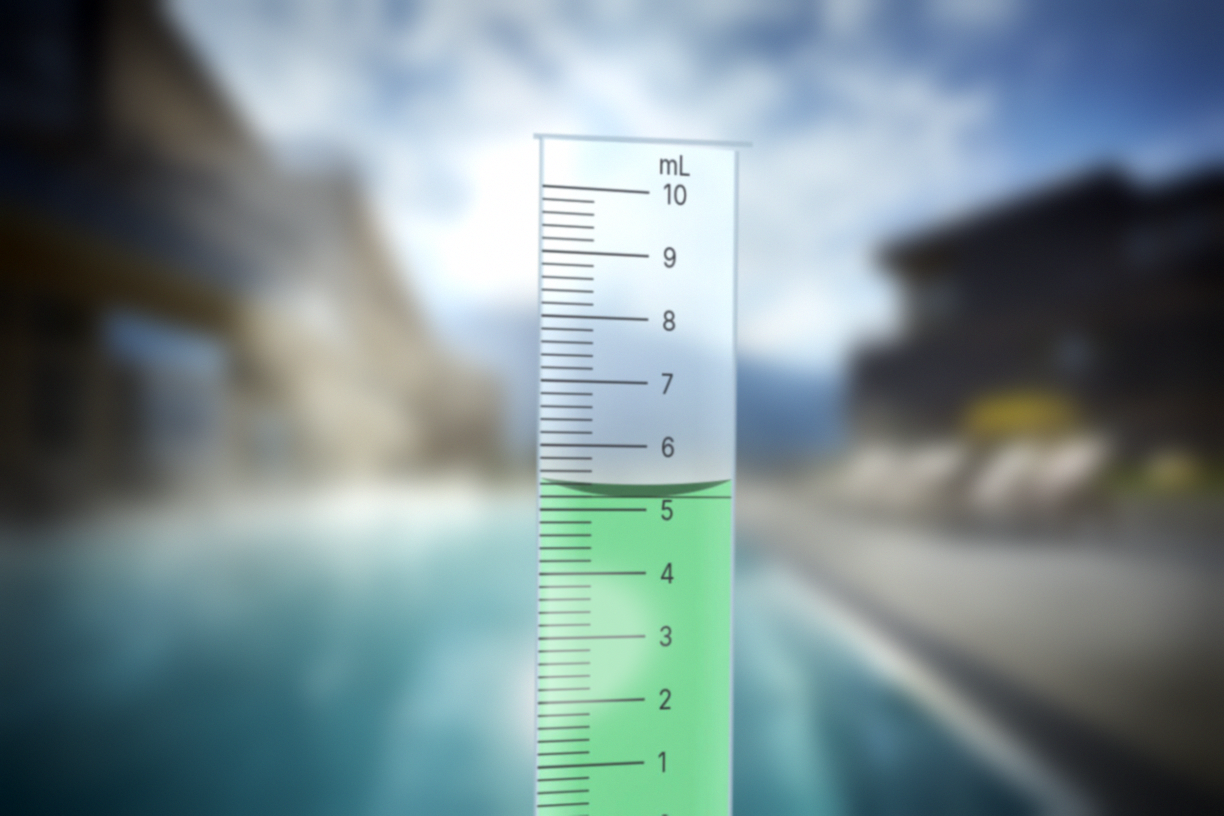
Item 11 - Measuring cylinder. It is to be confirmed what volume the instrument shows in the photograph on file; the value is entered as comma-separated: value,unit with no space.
5.2,mL
